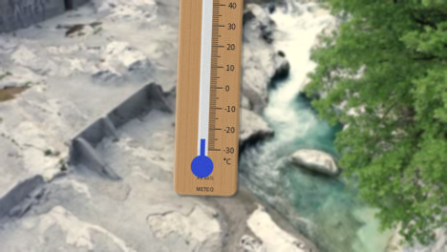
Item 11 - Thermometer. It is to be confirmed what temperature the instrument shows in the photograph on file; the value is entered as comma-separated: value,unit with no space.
-25,°C
